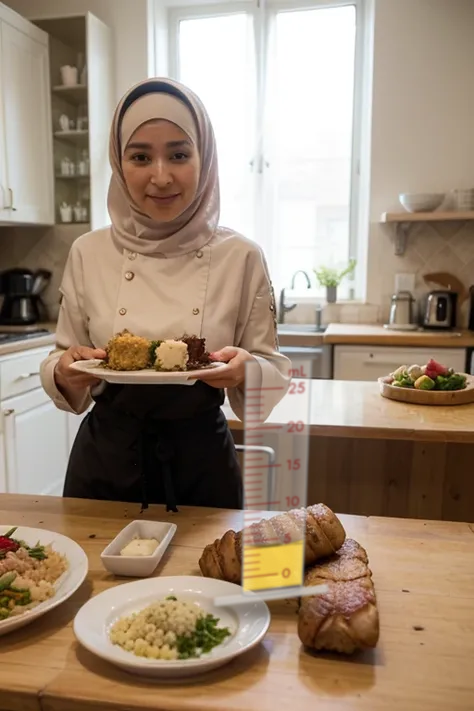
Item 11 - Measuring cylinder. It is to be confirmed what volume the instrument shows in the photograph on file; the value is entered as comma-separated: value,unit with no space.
4,mL
